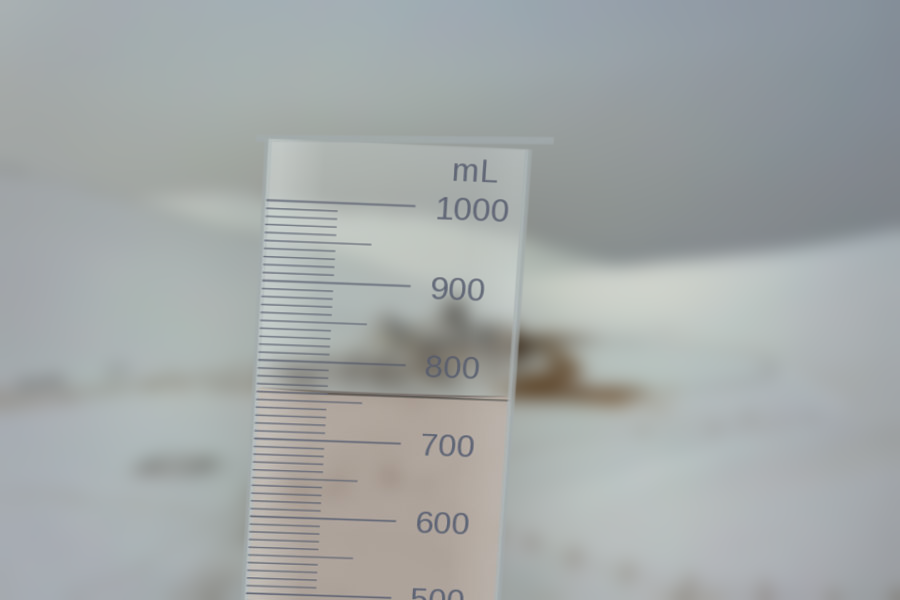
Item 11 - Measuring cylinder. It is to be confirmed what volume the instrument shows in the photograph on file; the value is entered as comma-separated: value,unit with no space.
760,mL
